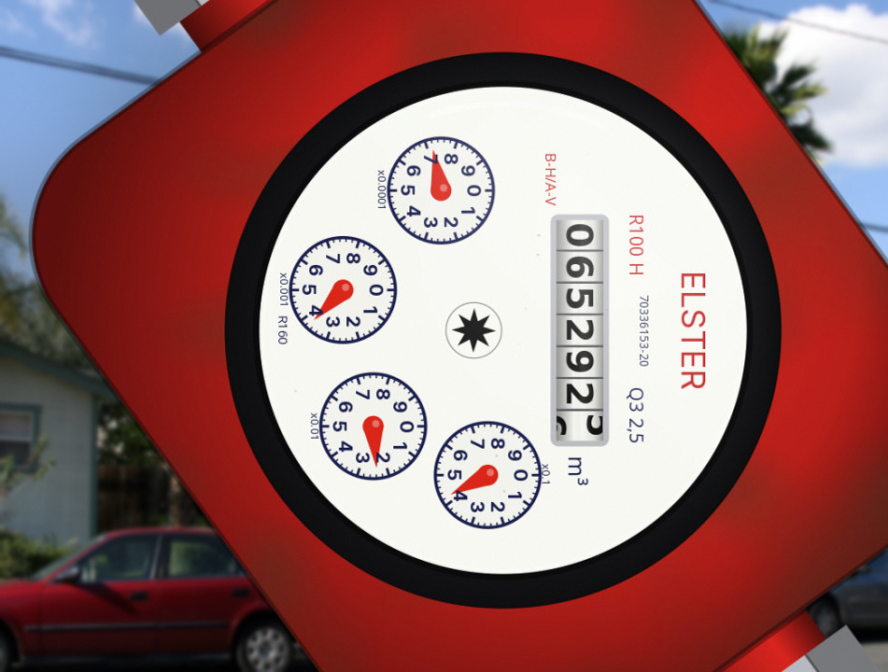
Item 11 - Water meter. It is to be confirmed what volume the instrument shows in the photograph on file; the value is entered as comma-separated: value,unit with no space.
652925.4237,m³
